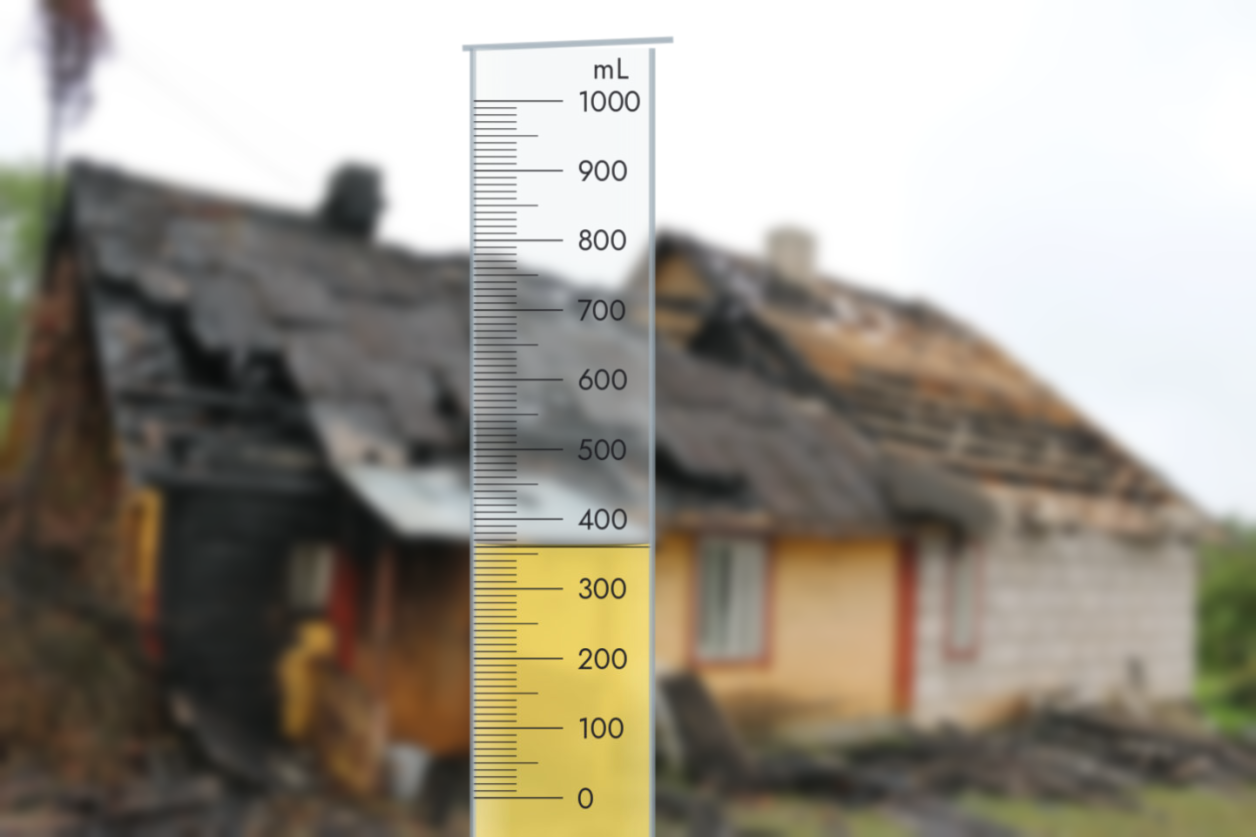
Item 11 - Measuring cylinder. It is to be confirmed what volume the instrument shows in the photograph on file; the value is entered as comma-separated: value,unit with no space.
360,mL
